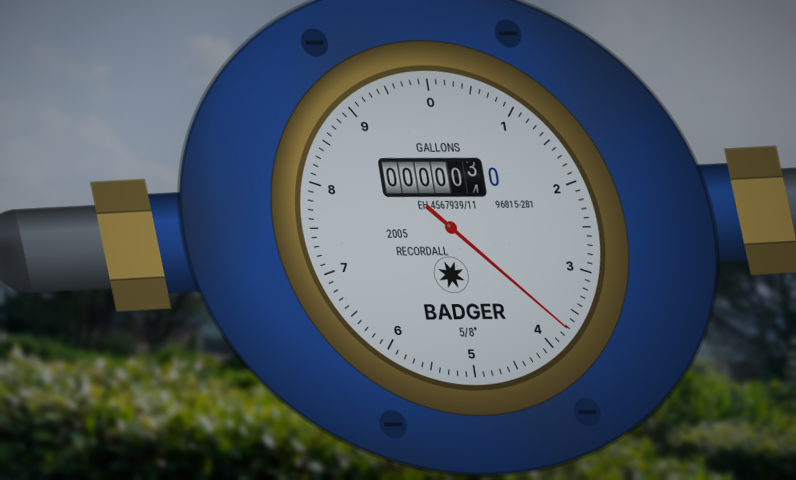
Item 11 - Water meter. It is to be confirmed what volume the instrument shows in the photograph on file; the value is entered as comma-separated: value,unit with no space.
33.7,gal
